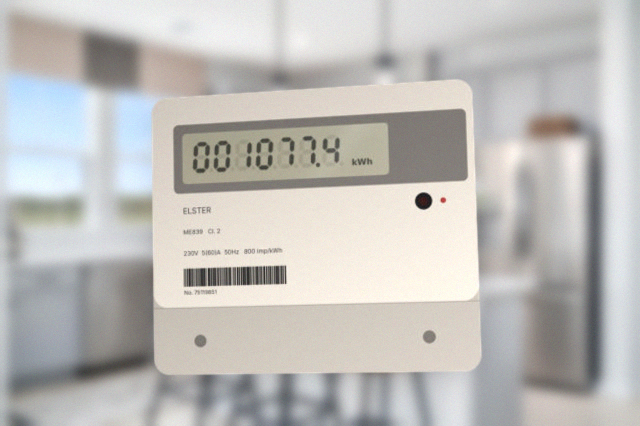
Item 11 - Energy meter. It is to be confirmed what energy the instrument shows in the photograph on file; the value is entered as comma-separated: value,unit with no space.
1077.4,kWh
